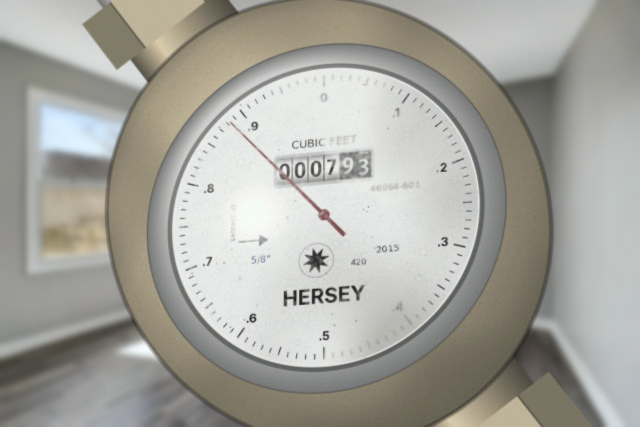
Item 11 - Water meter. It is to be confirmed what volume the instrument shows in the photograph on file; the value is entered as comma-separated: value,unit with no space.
792.88,ft³
